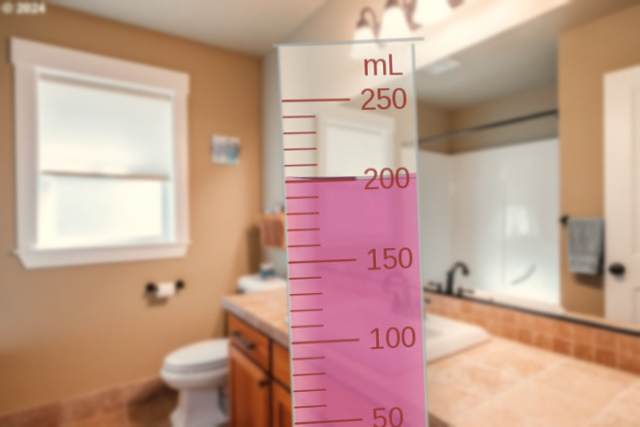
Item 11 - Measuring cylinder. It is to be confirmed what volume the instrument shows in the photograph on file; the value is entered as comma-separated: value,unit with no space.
200,mL
